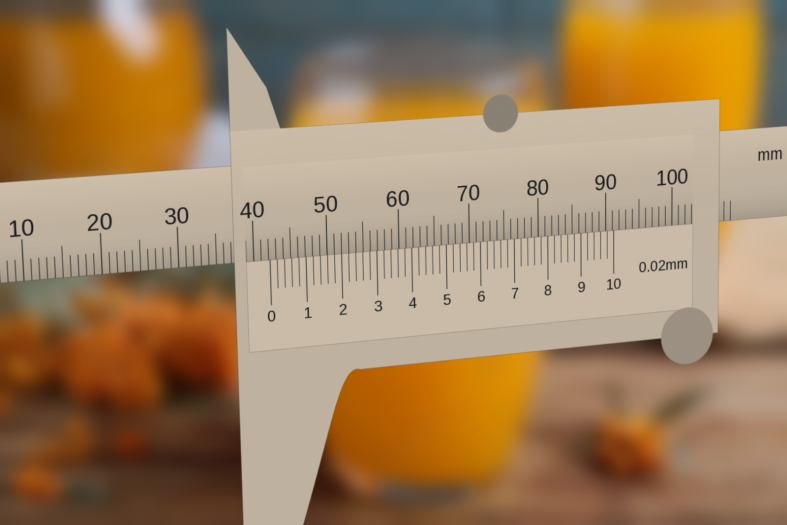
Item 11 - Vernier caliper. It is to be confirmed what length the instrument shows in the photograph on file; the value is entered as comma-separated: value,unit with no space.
42.2,mm
